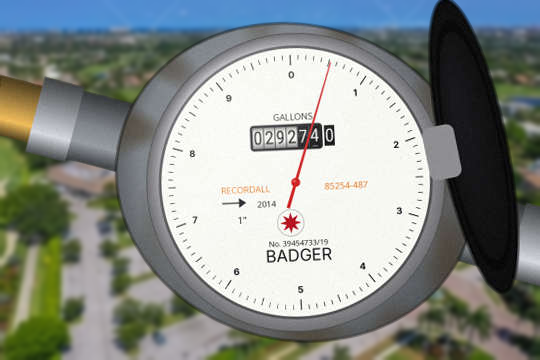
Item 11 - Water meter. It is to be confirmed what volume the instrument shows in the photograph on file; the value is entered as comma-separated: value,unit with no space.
292740.5,gal
